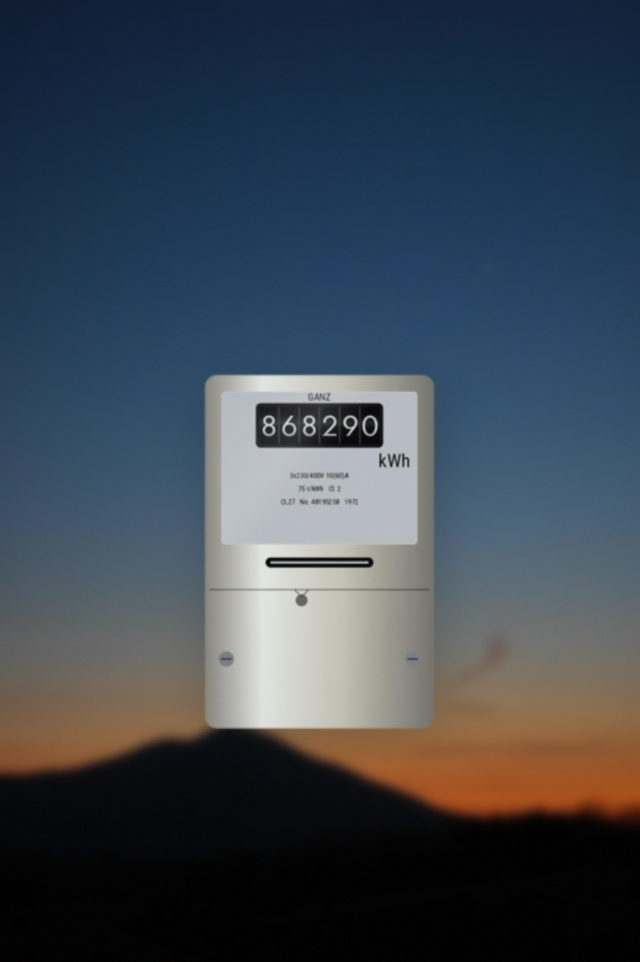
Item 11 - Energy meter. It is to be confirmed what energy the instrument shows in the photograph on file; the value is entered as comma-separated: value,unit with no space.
868290,kWh
